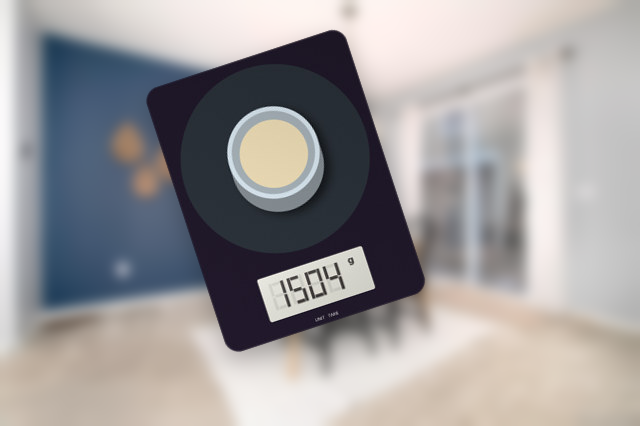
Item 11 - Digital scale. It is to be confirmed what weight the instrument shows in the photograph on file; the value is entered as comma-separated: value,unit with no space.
1504,g
